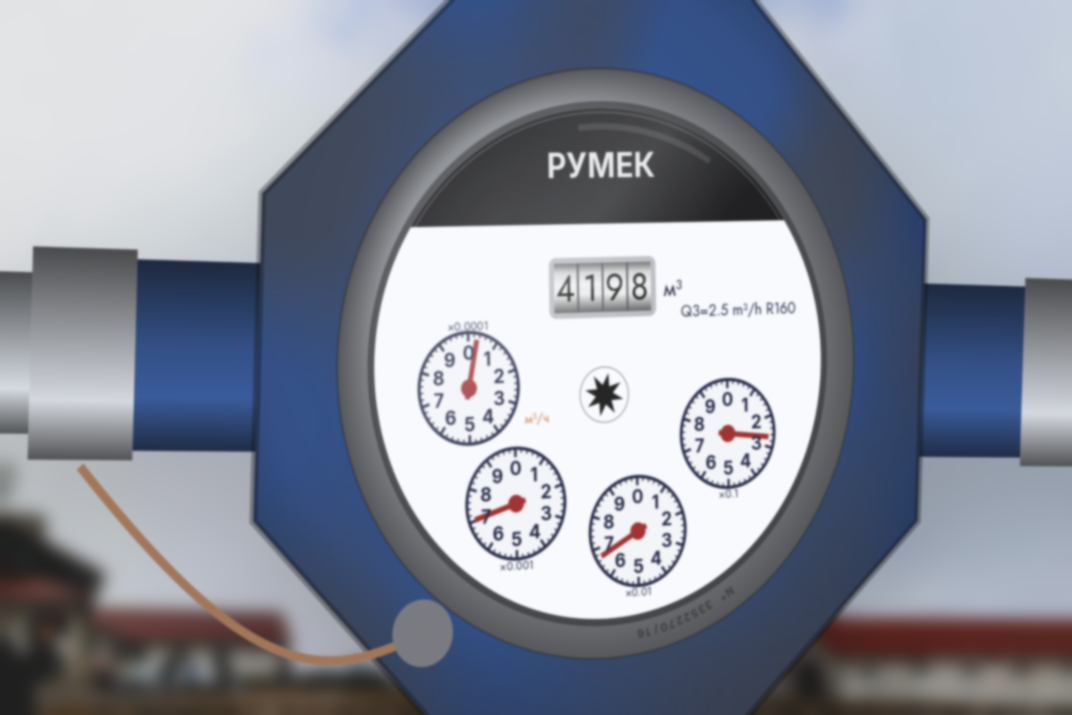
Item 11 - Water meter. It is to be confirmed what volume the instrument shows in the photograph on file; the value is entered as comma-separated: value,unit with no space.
4198.2670,m³
